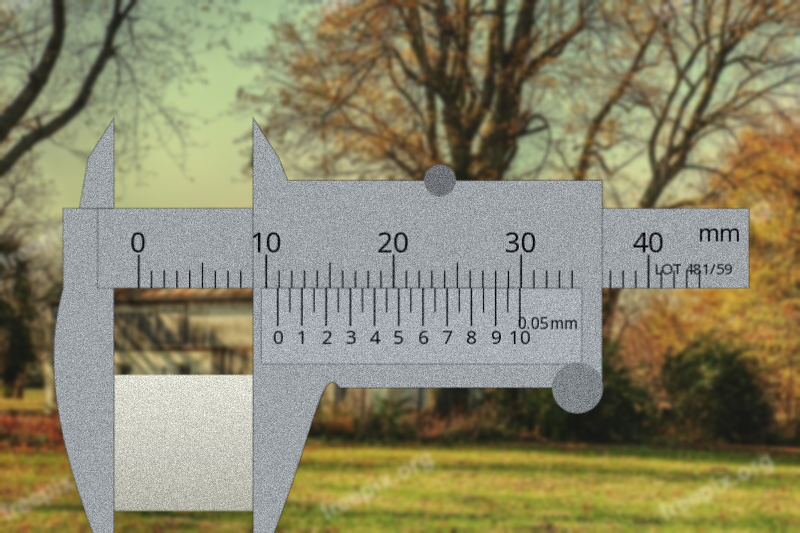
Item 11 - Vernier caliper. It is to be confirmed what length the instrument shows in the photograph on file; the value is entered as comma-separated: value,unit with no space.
10.9,mm
